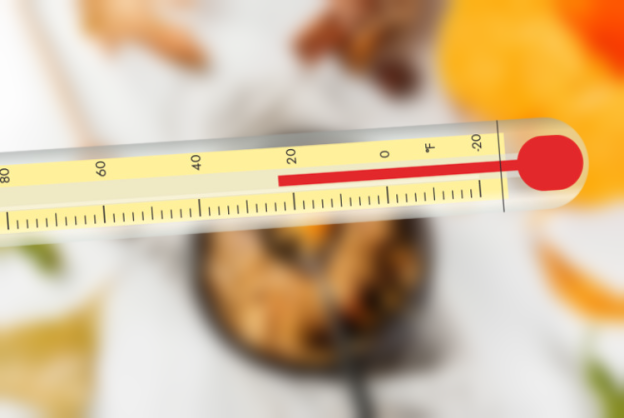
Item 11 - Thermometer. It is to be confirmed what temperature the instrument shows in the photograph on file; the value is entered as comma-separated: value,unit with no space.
23,°F
